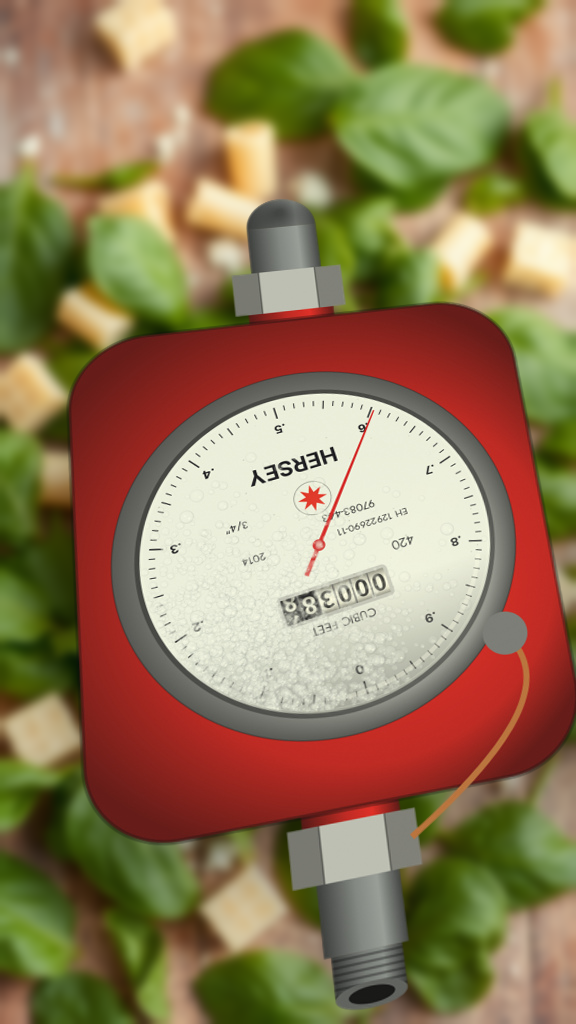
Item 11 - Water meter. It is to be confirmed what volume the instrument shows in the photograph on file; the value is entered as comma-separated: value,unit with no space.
387.60,ft³
